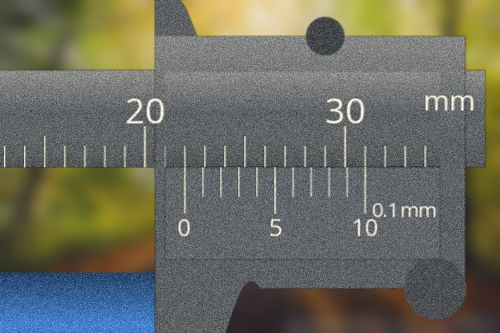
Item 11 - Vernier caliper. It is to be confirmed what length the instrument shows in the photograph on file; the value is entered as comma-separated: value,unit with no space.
22.0,mm
